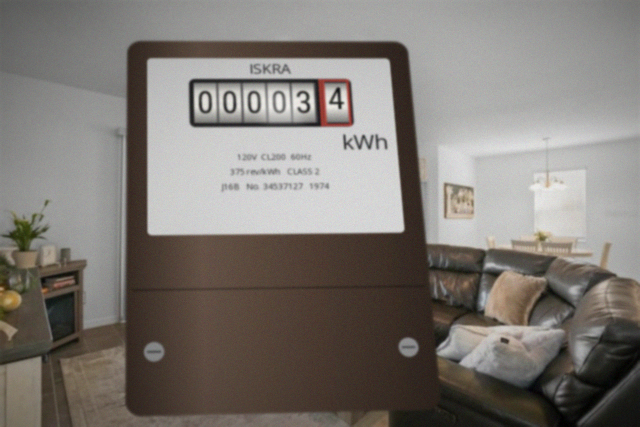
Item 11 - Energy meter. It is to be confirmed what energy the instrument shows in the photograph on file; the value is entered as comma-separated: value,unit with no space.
3.4,kWh
